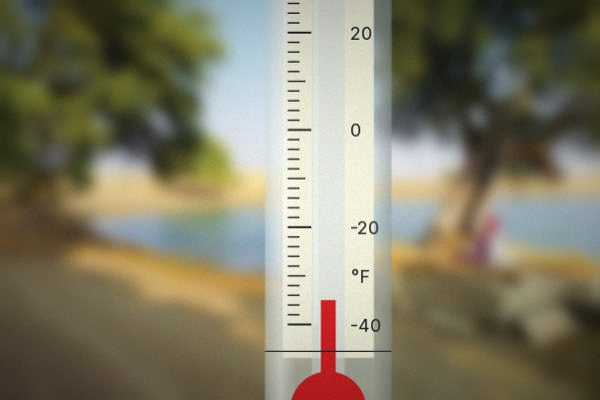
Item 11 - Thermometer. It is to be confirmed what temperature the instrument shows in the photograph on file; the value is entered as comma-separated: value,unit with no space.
-35,°F
